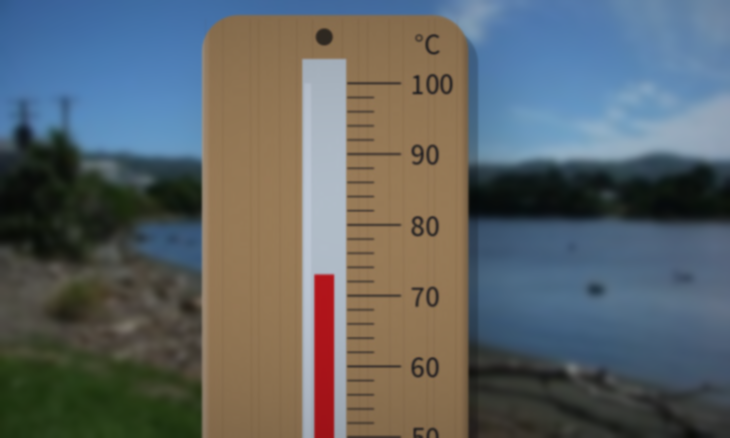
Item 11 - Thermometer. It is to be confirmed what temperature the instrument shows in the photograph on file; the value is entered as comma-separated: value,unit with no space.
73,°C
